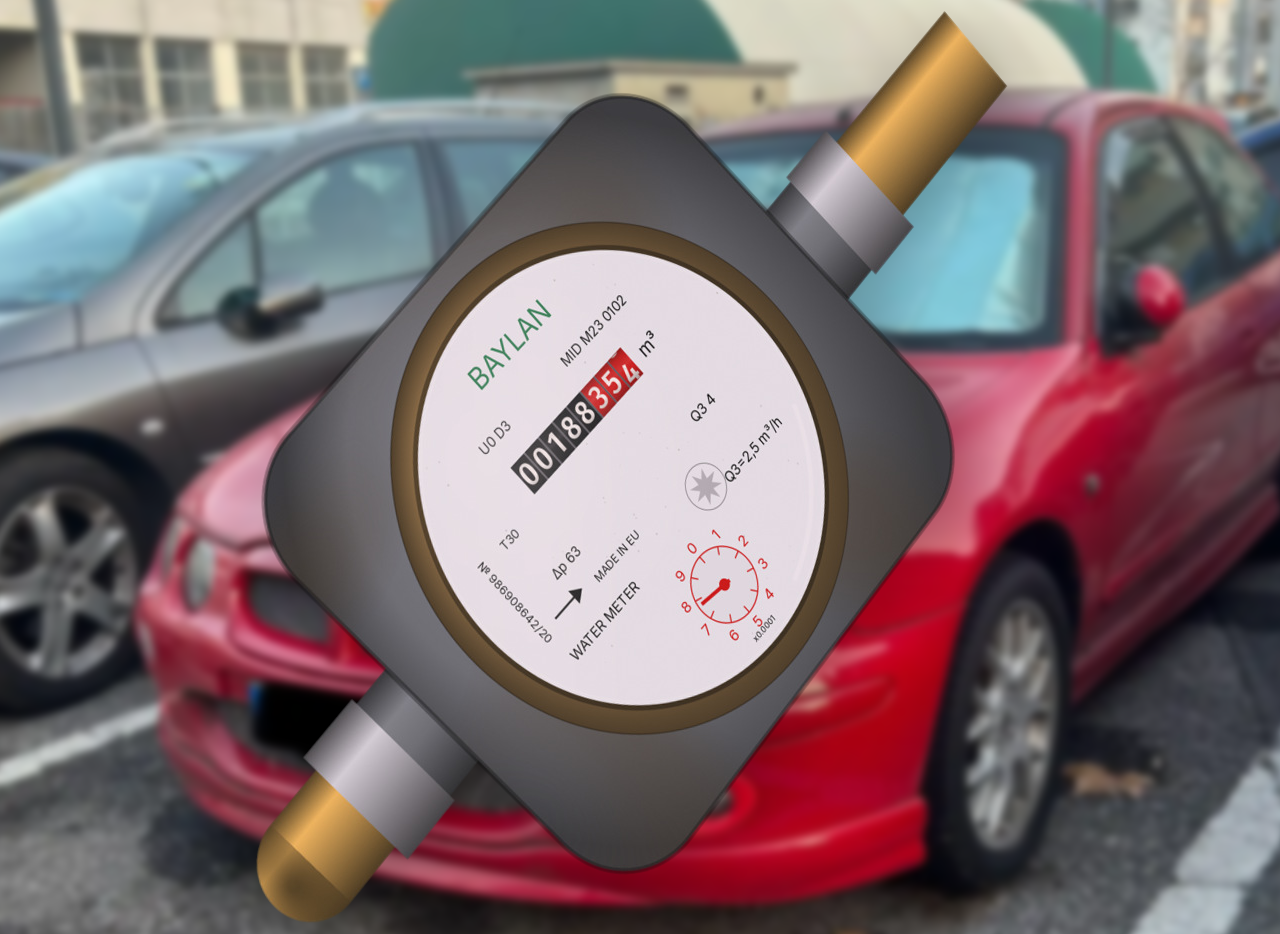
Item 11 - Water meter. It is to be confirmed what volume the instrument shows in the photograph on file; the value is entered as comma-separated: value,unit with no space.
188.3537,m³
